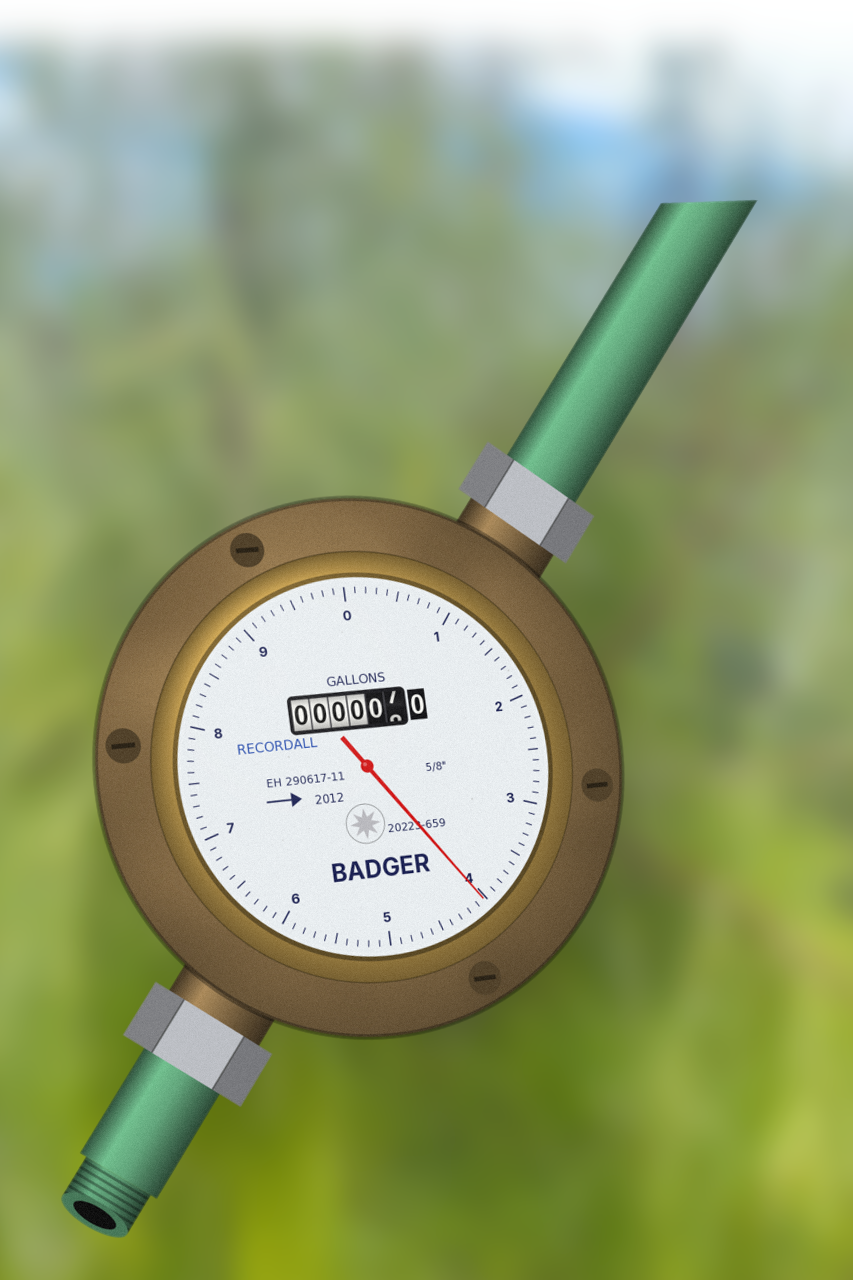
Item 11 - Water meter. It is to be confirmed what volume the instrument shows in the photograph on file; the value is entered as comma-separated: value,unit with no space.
74.0,gal
